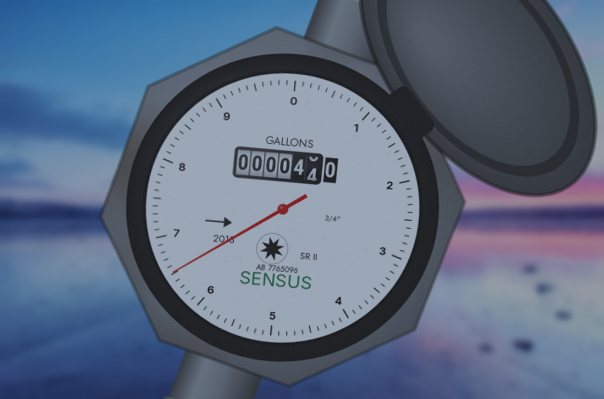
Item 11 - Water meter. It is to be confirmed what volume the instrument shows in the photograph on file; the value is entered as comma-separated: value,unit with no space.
436.5,gal
